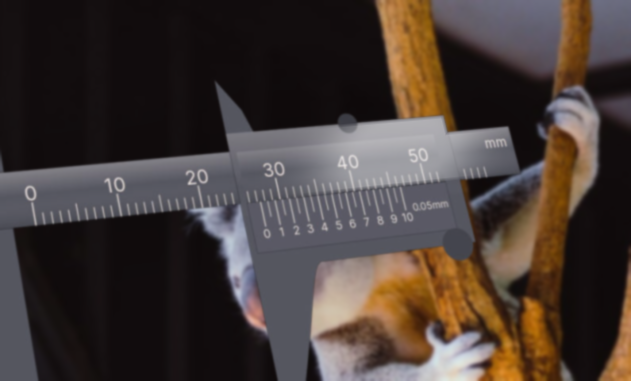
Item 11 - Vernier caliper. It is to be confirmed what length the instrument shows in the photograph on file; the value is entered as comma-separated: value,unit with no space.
27.4,mm
